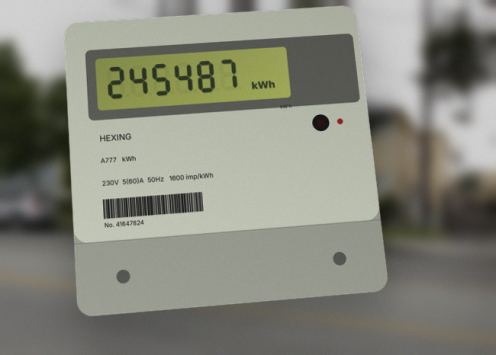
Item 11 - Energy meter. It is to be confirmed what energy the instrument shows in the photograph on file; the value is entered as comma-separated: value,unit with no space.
245487,kWh
